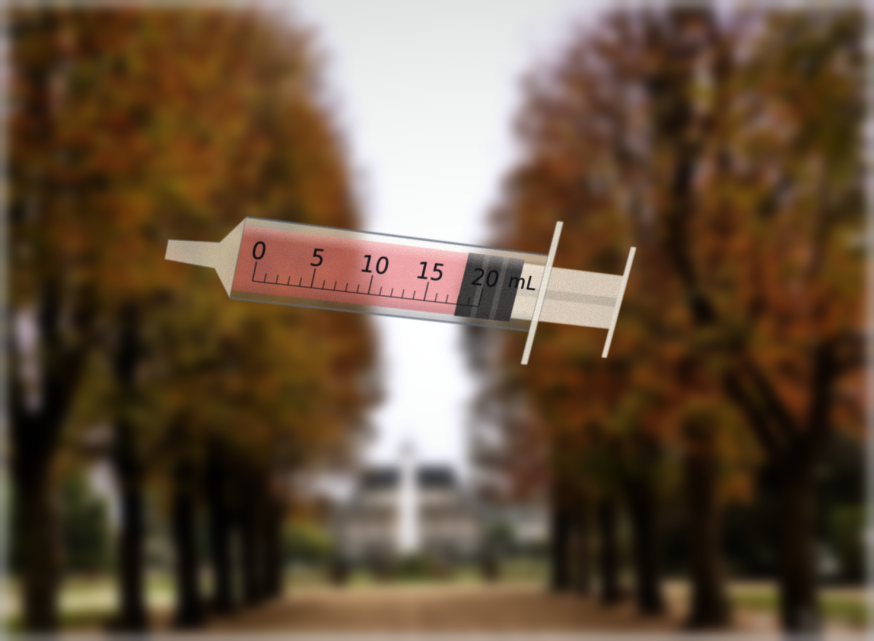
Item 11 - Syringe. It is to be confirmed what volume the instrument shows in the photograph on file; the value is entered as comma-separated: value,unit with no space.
18,mL
